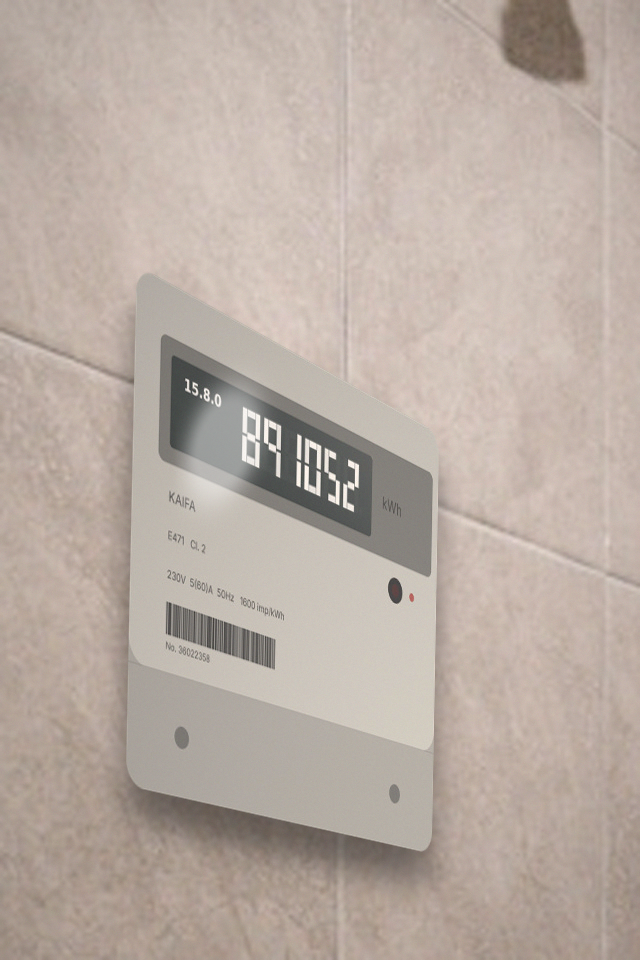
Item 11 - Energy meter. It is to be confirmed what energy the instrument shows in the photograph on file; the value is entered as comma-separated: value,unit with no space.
891052,kWh
